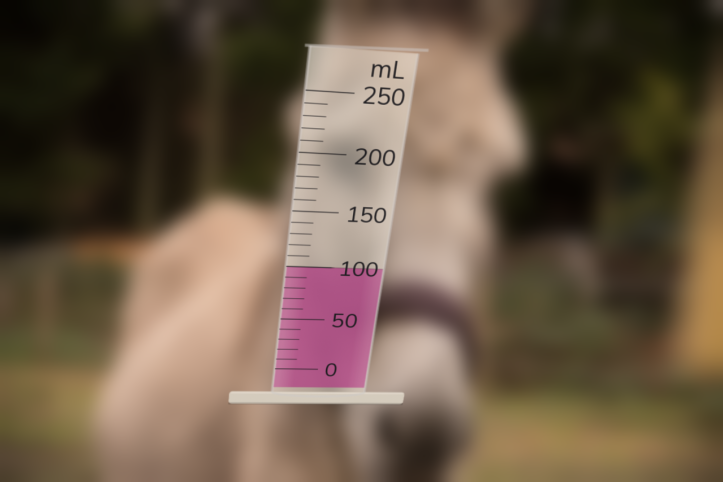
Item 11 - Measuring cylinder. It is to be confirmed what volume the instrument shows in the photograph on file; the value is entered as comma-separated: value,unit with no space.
100,mL
